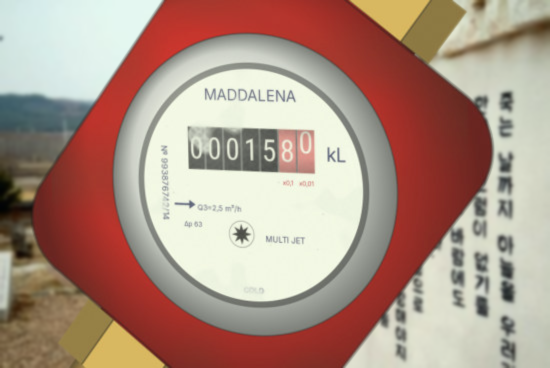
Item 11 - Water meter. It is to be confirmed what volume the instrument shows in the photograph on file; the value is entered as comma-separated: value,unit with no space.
15.80,kL
